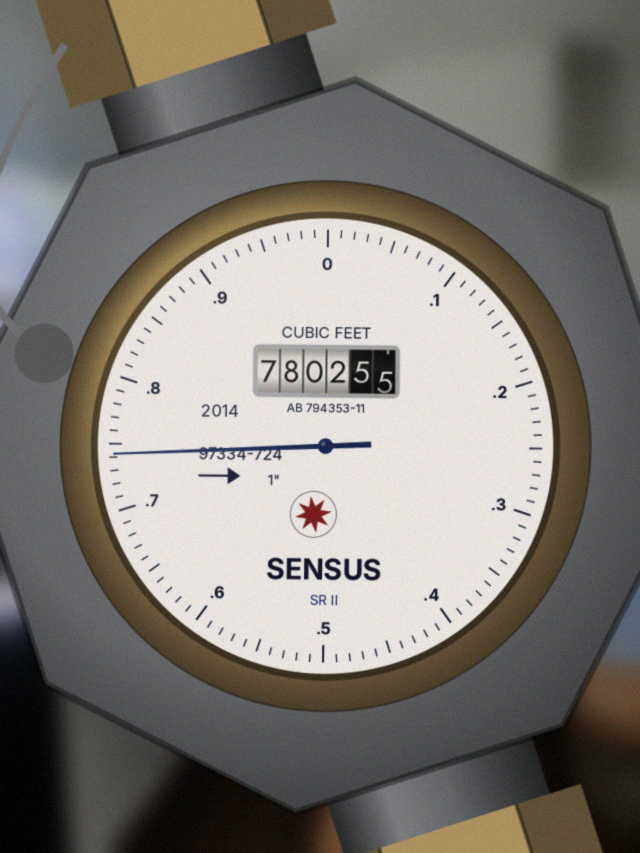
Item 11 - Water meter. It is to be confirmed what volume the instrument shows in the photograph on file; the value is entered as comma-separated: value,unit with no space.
780254.74,ft³
